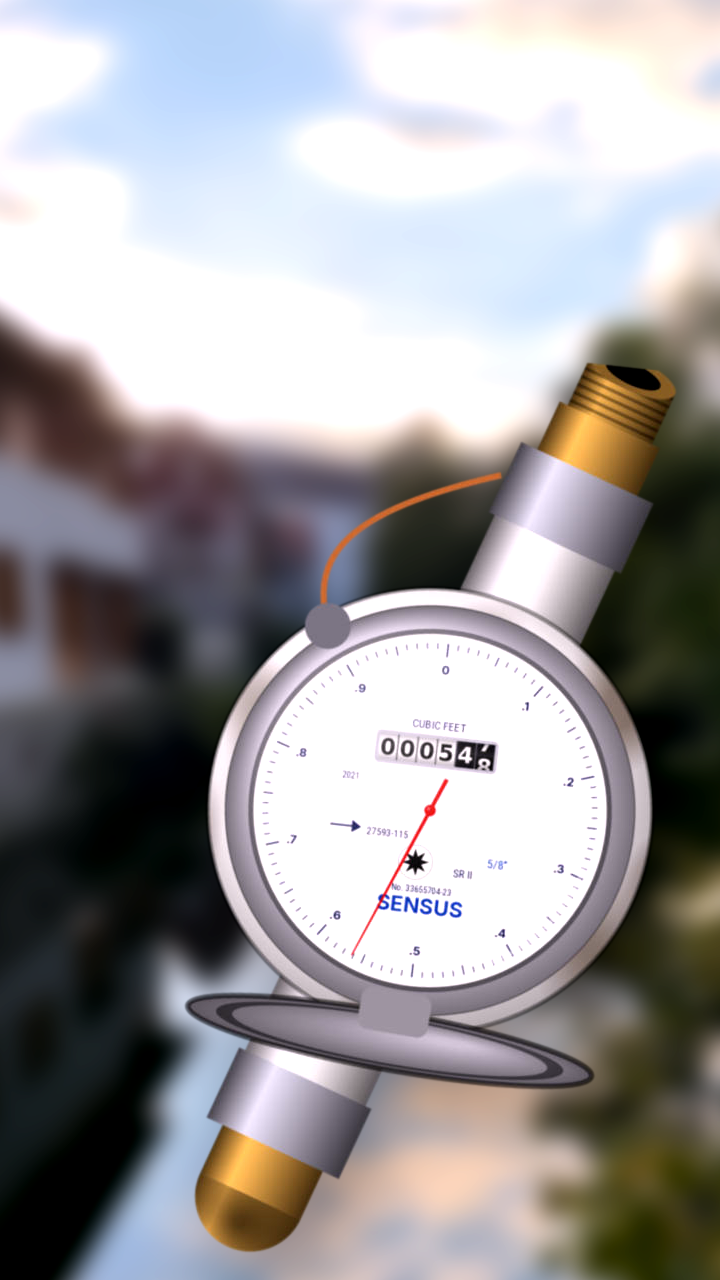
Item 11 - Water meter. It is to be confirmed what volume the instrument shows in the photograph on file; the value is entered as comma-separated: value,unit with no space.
547.56,ft³
